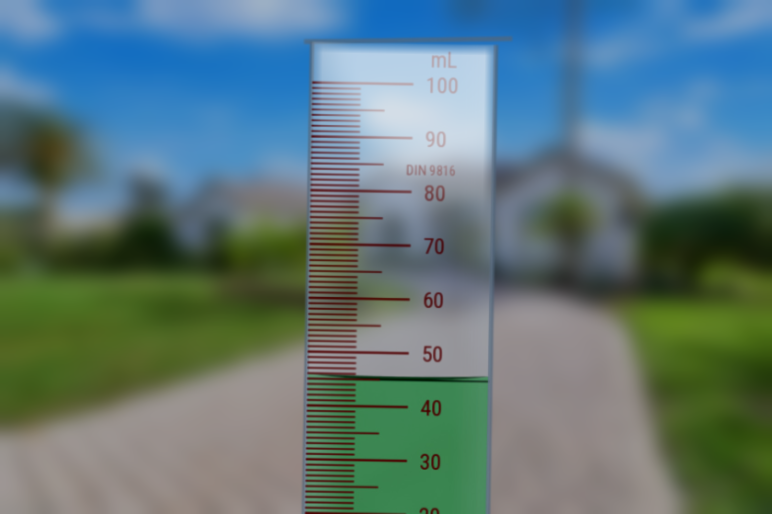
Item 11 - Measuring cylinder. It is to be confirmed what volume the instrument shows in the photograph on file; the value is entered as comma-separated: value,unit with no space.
45,mL
